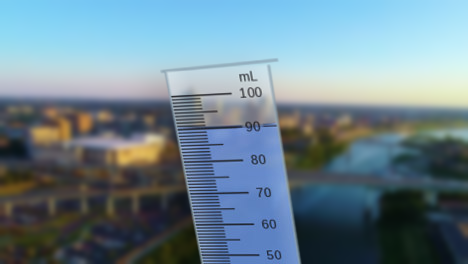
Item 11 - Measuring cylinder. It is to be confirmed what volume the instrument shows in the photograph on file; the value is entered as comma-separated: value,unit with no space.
90,mL
